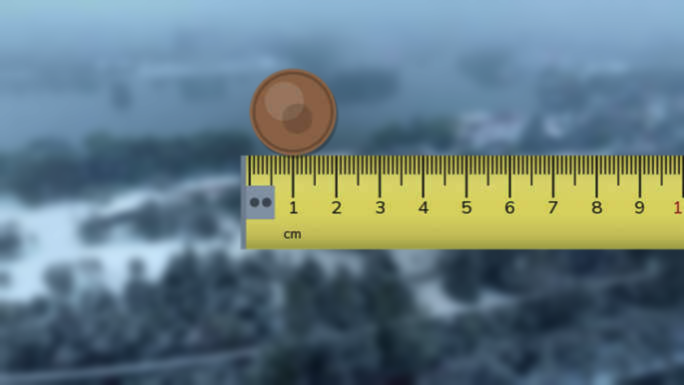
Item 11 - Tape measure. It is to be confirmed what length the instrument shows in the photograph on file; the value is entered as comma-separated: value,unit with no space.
2,cm
